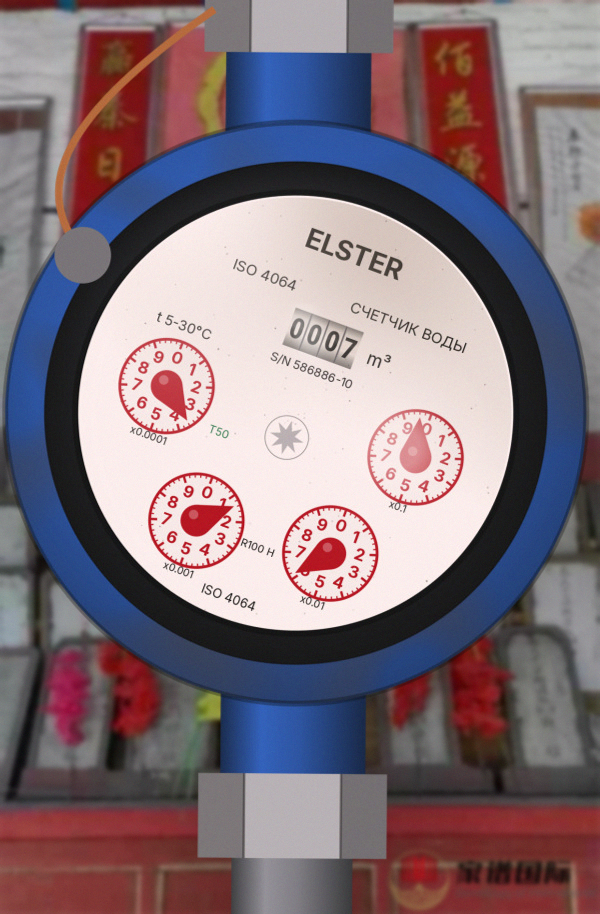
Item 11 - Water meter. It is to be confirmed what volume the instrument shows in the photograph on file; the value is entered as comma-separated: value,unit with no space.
6.9613,m³
